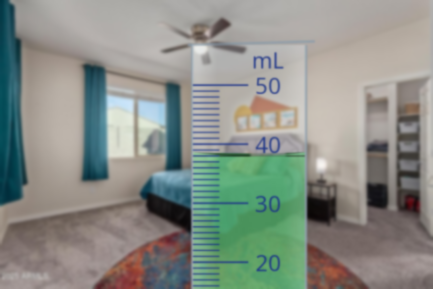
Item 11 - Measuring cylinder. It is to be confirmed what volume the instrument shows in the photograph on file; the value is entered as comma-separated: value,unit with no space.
38,mL
